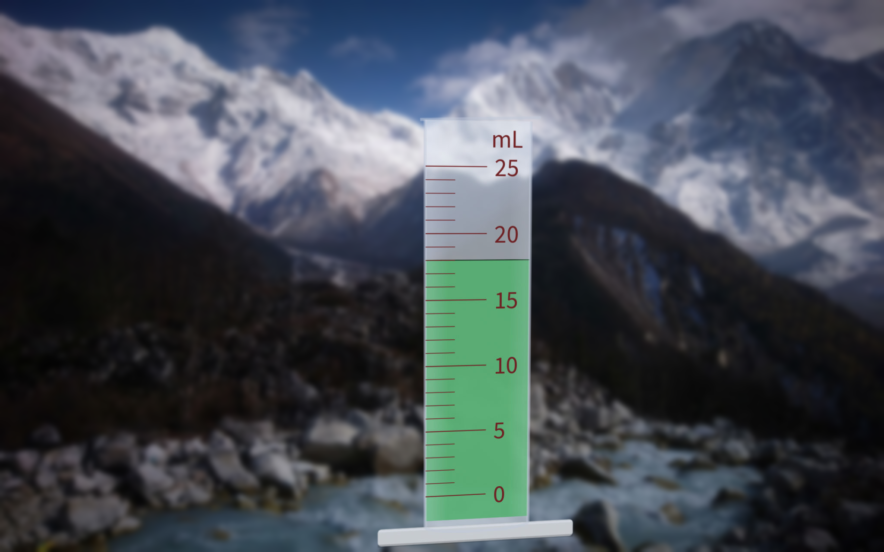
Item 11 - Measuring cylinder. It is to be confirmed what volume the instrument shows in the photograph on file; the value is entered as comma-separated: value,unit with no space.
18,mL
